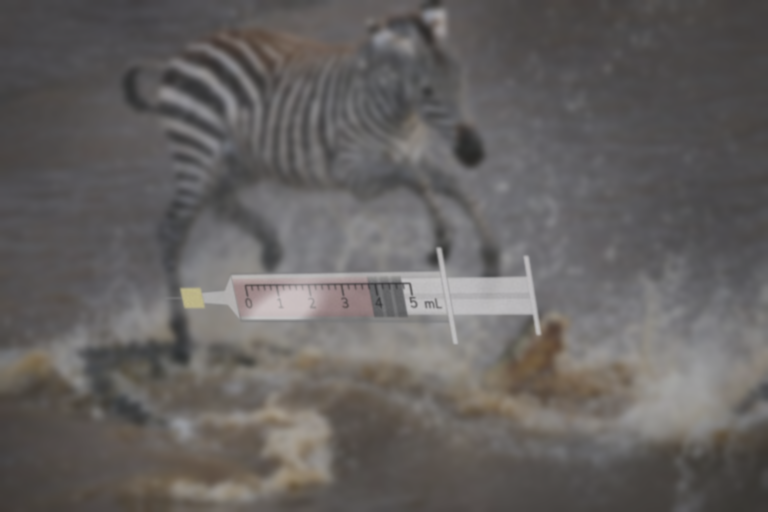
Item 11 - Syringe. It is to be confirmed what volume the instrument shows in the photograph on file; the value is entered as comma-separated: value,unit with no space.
3.8,mL
